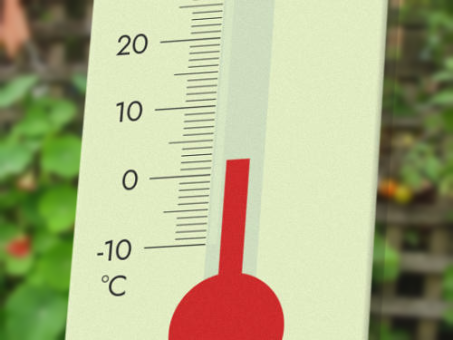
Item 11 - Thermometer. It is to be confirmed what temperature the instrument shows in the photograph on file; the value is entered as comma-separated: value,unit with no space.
2,°C
